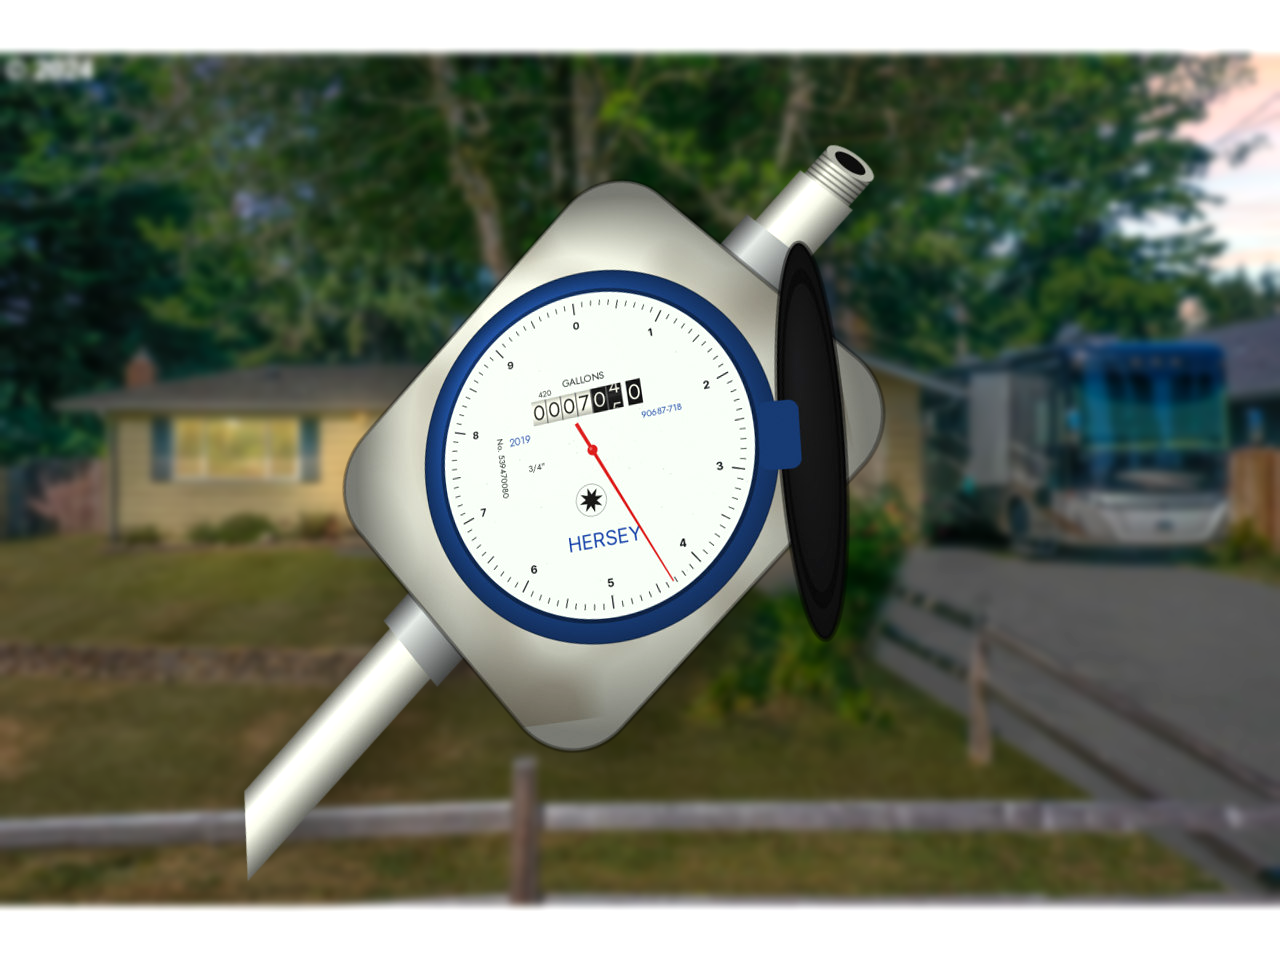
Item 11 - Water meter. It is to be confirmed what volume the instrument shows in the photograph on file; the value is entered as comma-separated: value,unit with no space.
7044.3,gal
